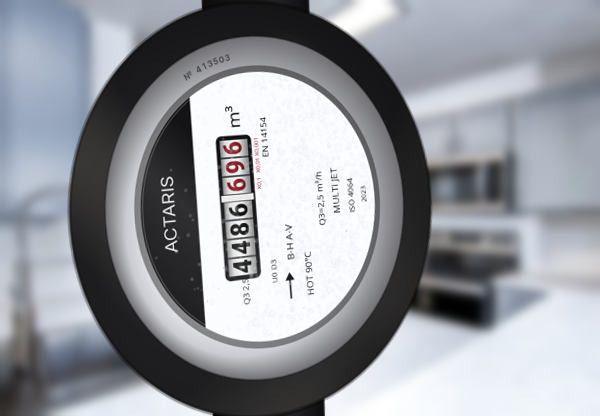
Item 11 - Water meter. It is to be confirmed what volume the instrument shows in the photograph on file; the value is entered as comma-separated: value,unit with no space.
4486.696,m³
